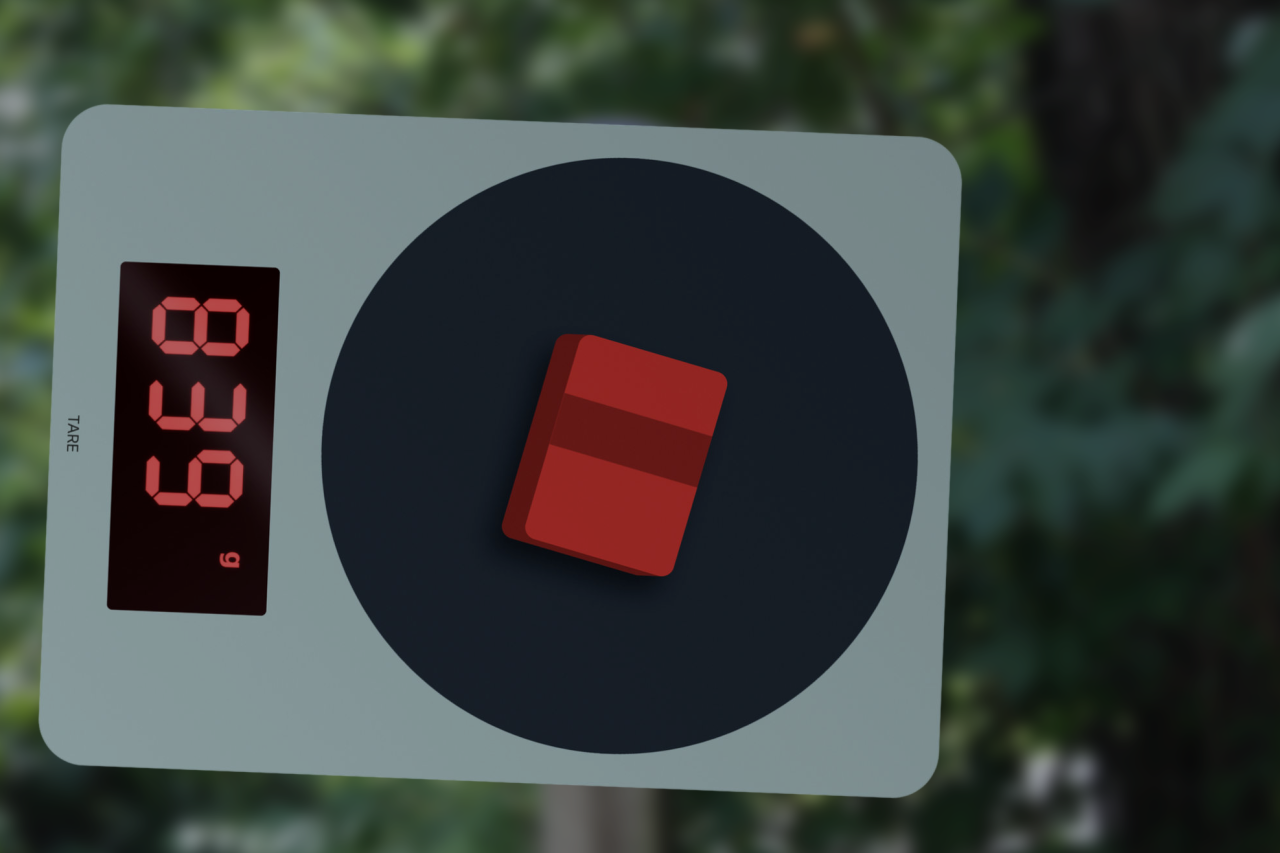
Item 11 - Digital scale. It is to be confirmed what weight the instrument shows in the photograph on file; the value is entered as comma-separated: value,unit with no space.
839,g
